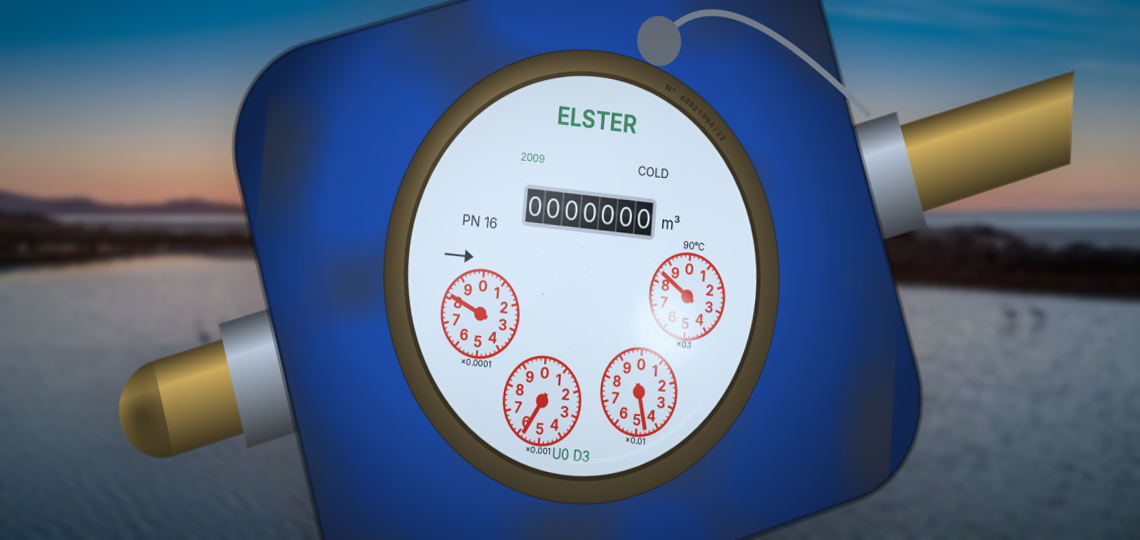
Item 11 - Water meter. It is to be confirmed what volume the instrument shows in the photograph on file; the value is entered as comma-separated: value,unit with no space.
0.8458,m³
